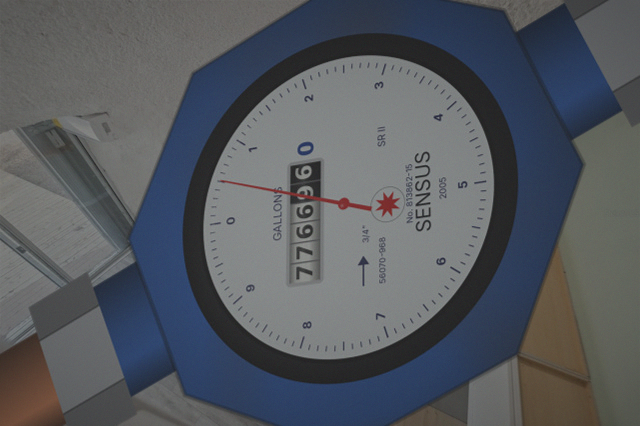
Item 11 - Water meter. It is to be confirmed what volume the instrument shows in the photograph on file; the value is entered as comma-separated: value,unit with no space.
7766960.5,gal
